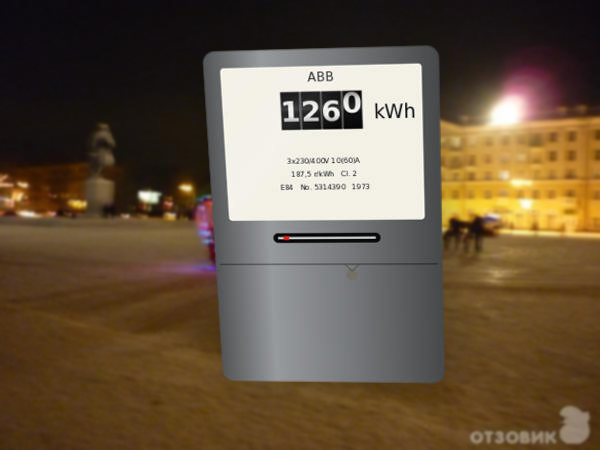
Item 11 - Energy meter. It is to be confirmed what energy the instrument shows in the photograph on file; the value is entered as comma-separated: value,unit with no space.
1260,kWh
